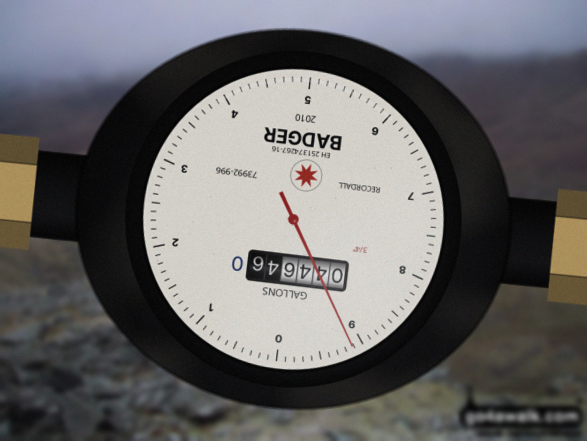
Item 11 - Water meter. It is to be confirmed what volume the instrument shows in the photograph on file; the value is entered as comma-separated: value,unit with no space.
446459.1,gal
